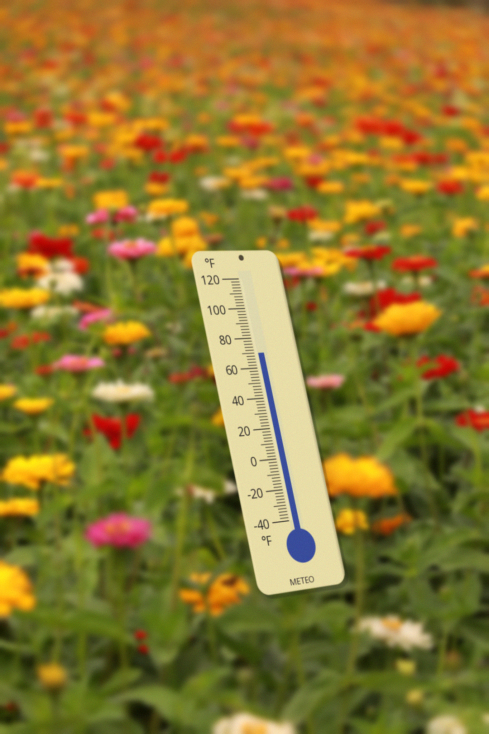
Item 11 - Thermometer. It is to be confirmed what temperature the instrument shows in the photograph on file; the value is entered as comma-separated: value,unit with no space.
70,°F
